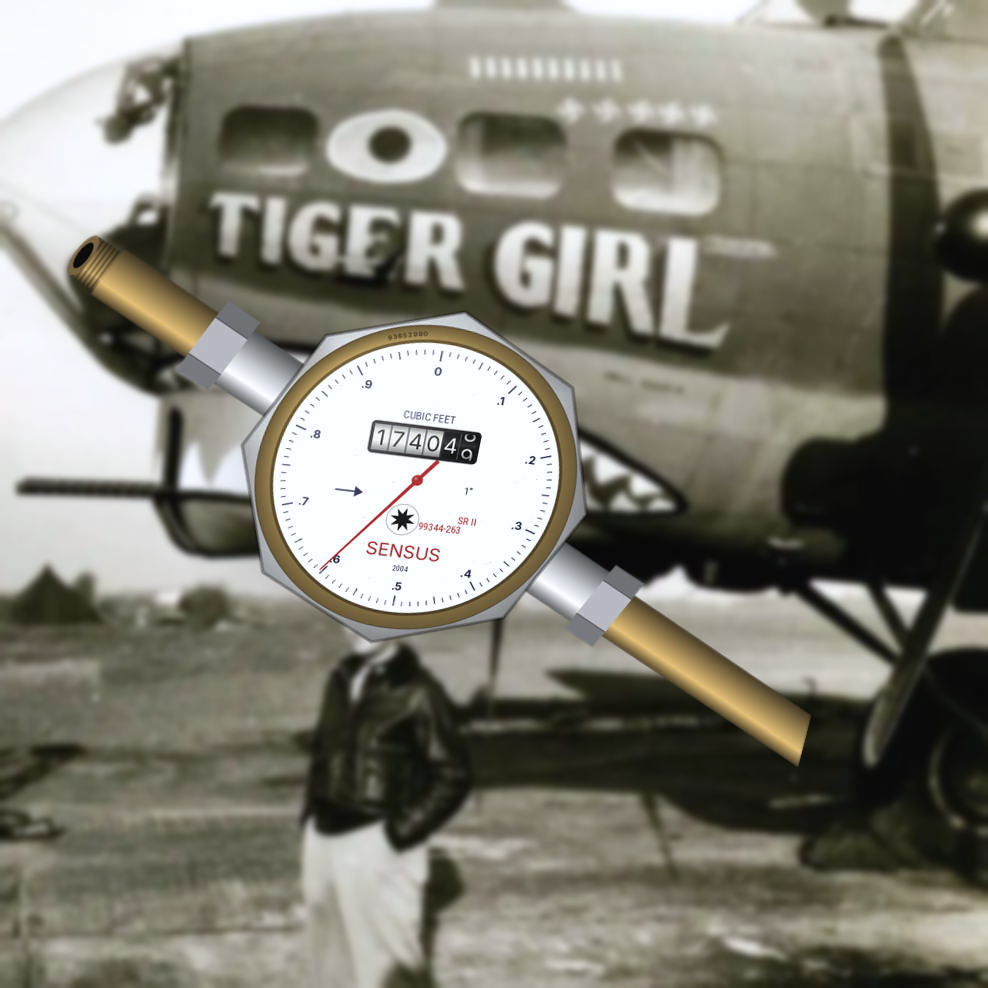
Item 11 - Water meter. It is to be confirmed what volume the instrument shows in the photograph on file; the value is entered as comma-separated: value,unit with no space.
174048.60,ft³
